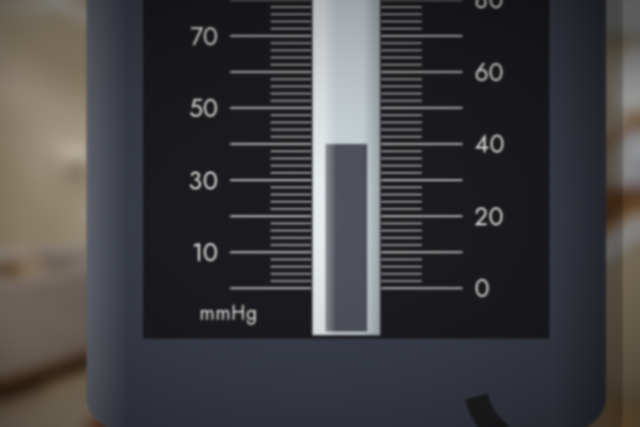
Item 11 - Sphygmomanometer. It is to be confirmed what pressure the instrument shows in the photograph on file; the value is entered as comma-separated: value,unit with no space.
40,mmHg
